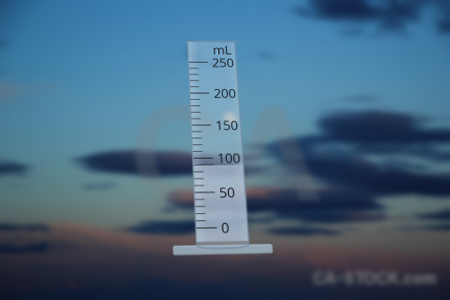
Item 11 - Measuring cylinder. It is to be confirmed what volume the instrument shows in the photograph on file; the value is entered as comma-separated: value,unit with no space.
90,mL
